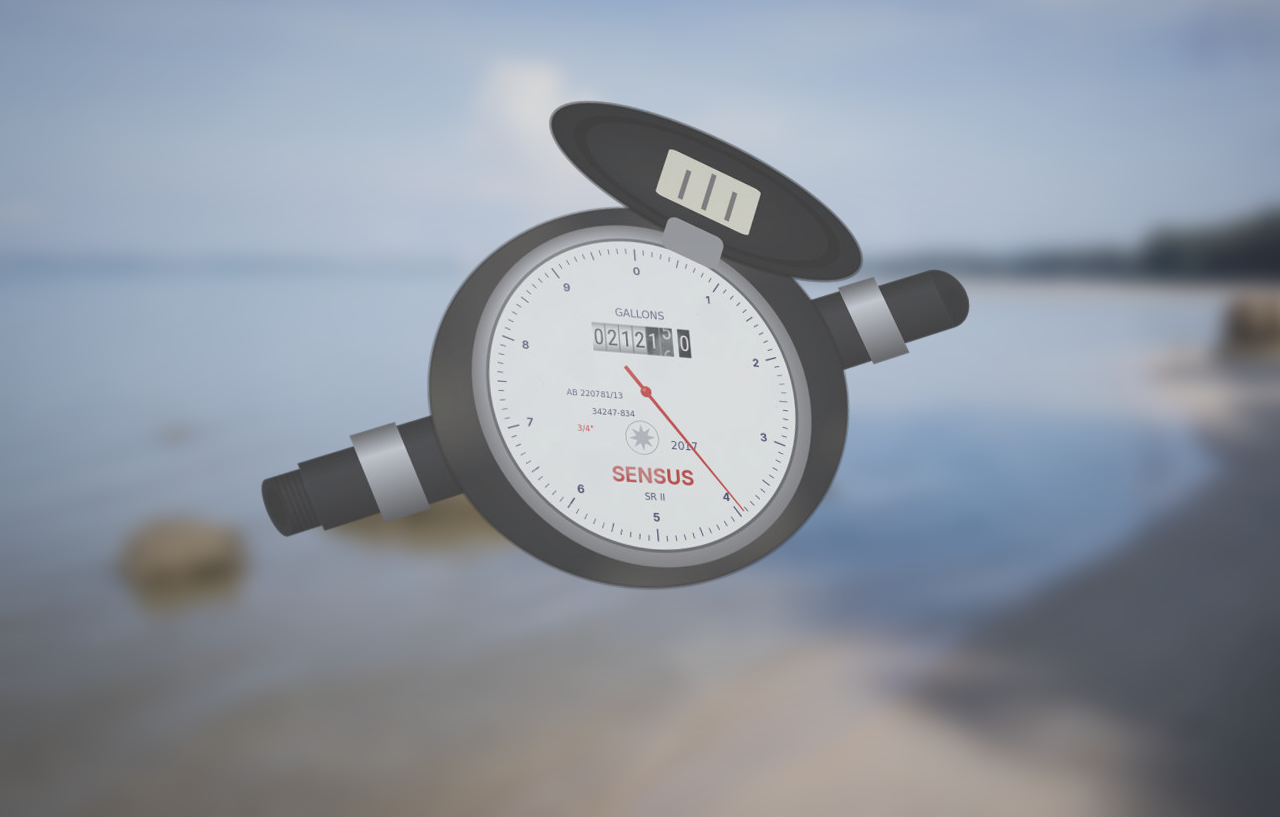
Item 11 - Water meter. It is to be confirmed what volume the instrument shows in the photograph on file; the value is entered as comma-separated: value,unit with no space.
212153.9,gal
